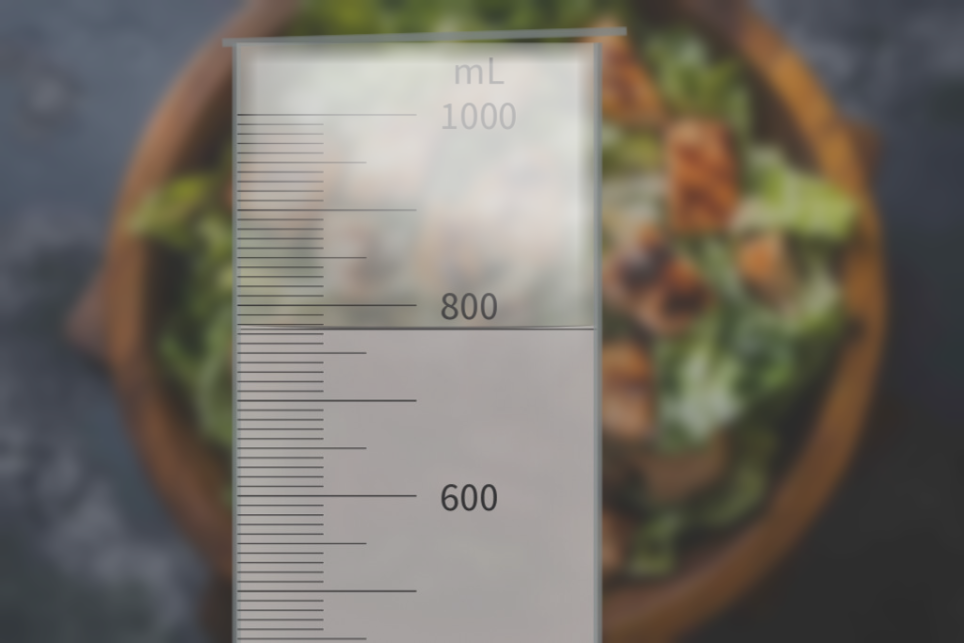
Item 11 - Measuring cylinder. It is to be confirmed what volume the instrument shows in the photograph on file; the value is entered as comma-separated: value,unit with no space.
775,mL
